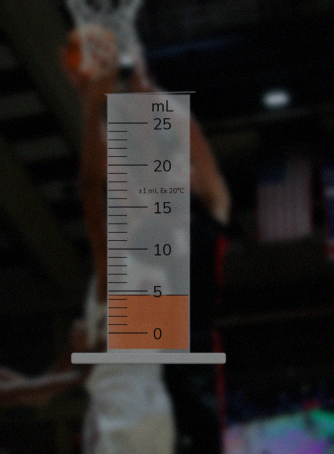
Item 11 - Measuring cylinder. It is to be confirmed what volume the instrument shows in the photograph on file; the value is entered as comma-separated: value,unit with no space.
4.5,mL
